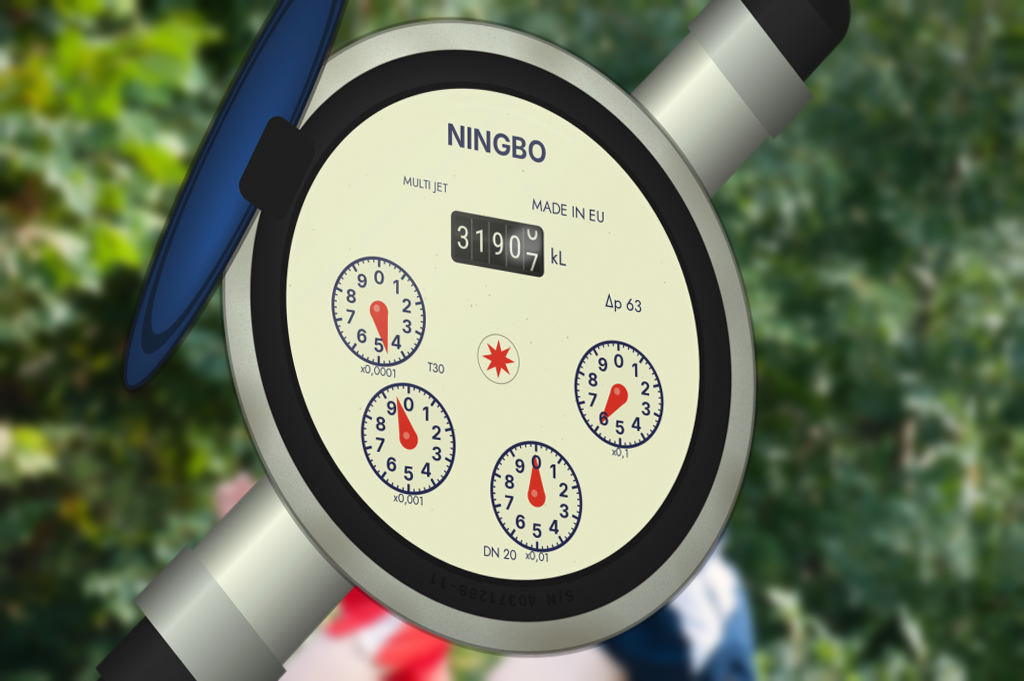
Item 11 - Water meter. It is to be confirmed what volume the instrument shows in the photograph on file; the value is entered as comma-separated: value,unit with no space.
31906.5994,kL
